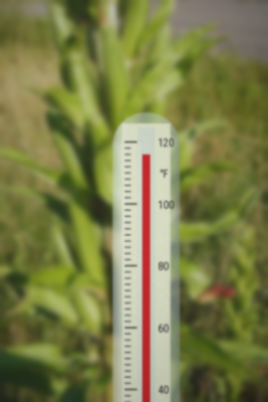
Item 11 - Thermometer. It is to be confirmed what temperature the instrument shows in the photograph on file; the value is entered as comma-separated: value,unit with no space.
116,°F
